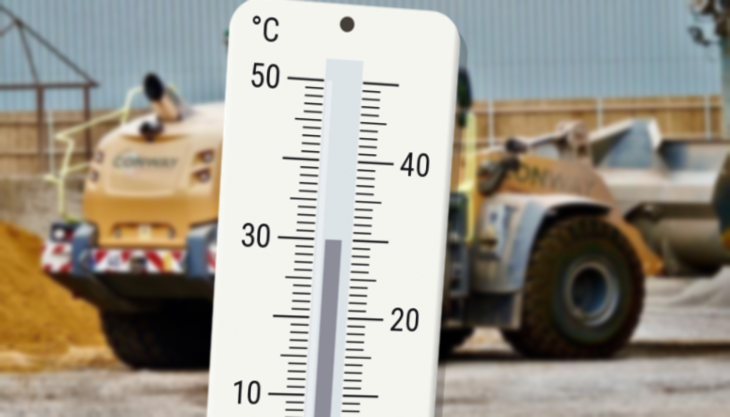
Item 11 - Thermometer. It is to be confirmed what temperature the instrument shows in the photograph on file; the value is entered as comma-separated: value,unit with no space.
30,°C
